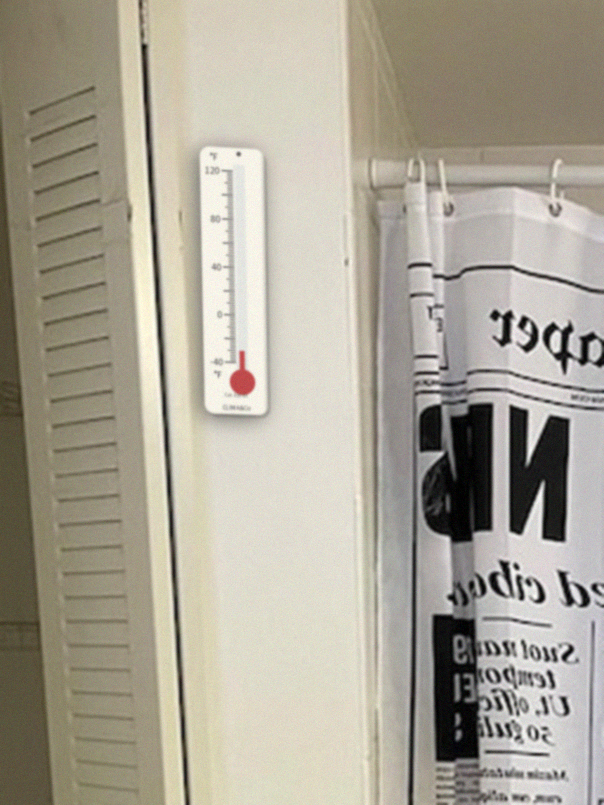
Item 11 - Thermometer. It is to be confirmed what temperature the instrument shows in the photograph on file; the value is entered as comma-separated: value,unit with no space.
-30,°F
